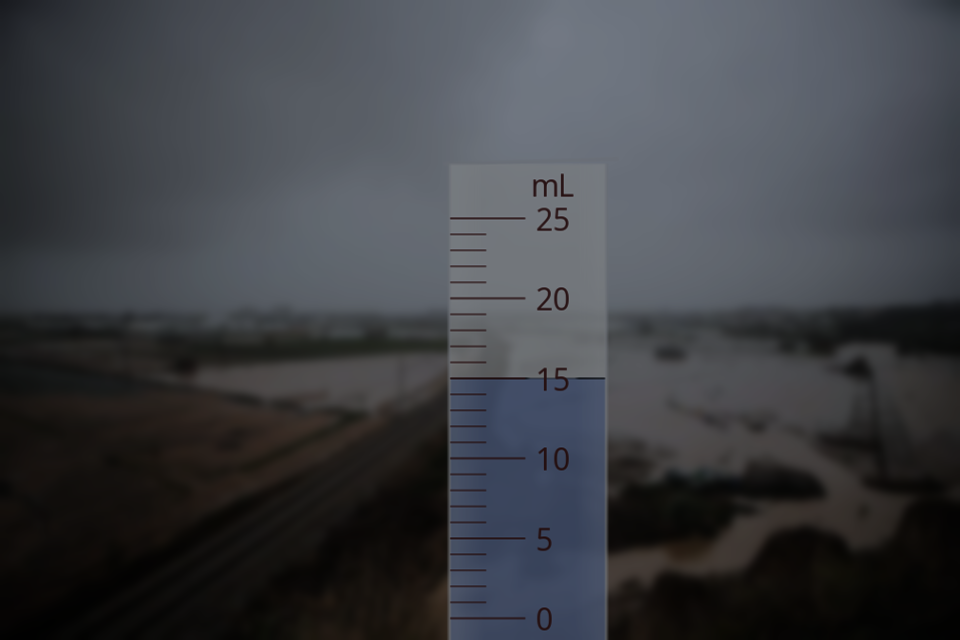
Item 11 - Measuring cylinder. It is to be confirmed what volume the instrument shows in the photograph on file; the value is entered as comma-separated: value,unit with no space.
15,mL
